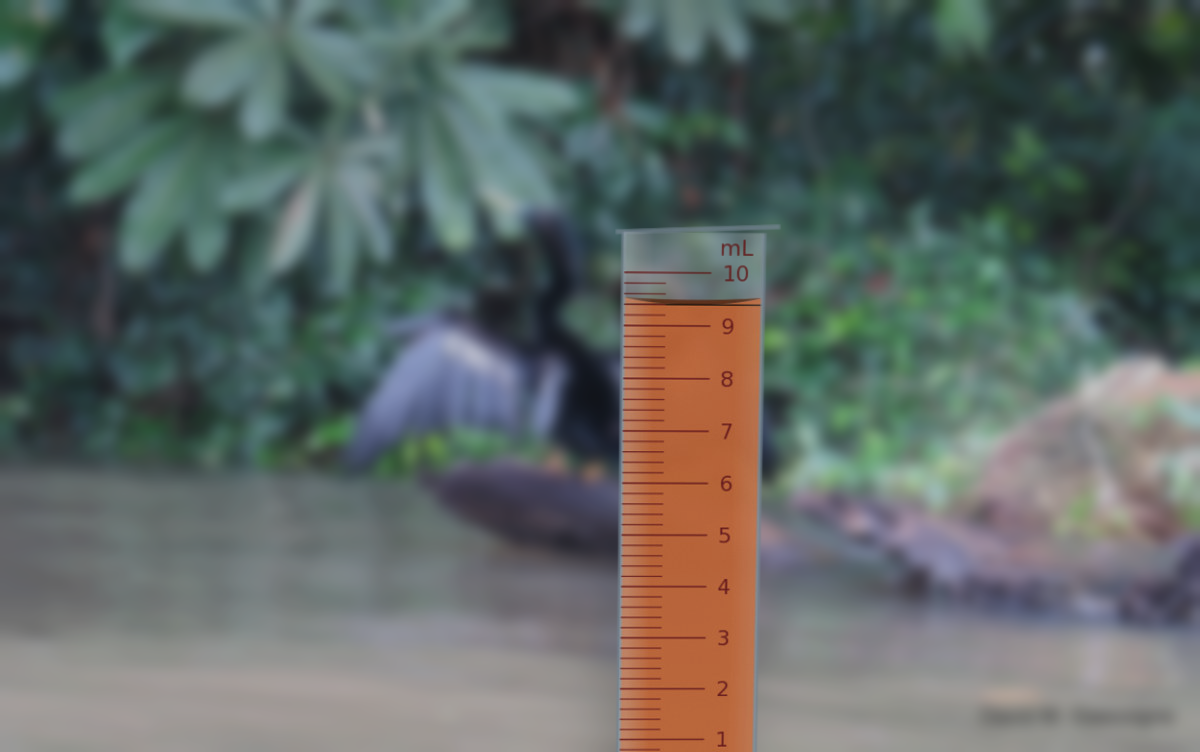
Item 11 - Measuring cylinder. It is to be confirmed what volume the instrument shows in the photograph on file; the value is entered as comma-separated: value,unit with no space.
9.4,mL
